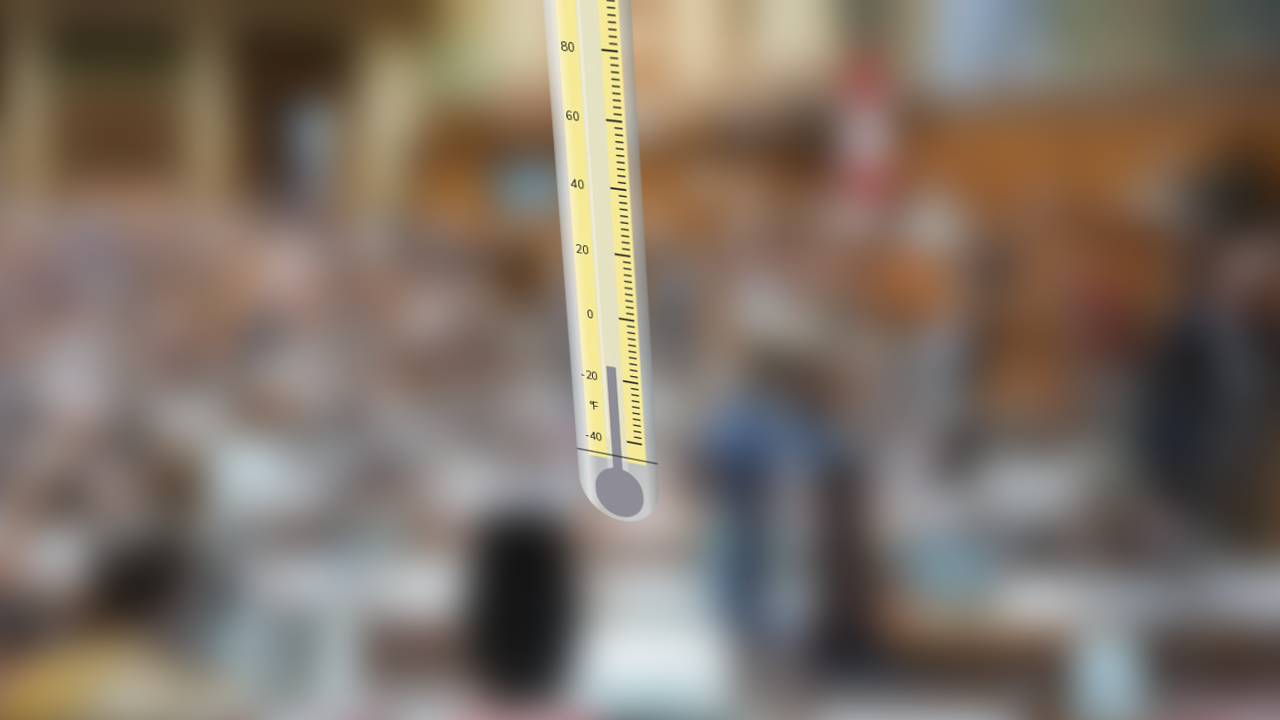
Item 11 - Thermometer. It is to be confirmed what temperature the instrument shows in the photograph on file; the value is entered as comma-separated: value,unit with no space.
-16,°F
